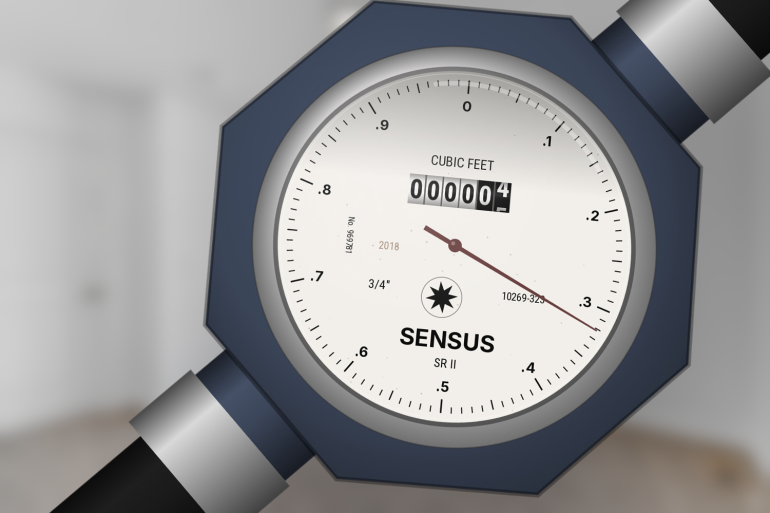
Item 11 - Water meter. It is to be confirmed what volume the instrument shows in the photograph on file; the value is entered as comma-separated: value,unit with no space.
4.32,ft³
